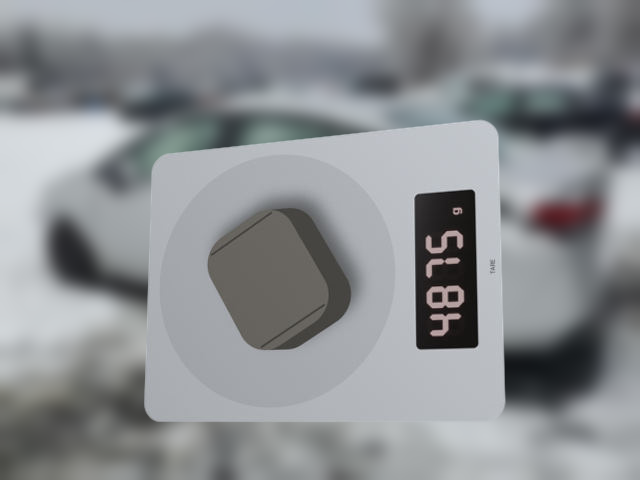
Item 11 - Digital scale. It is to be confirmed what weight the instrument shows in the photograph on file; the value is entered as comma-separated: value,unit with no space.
4875,g
